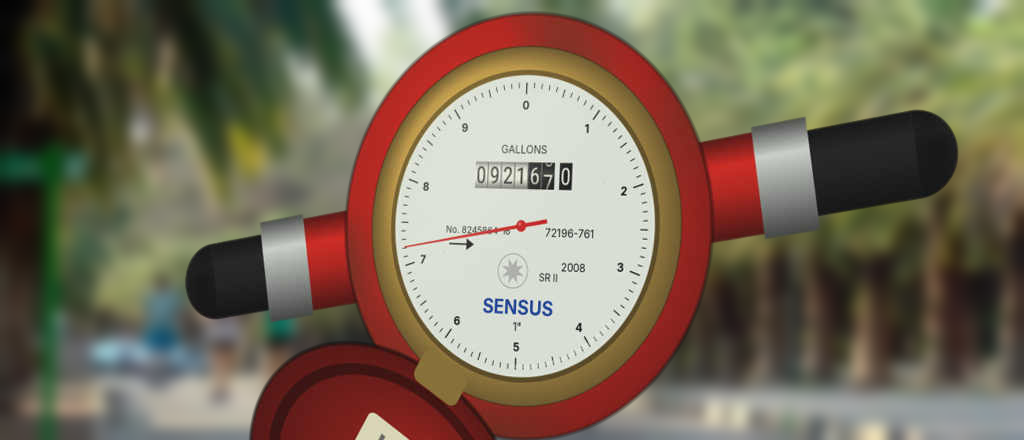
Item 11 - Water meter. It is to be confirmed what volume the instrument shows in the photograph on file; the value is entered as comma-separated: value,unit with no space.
921667.2,gal
